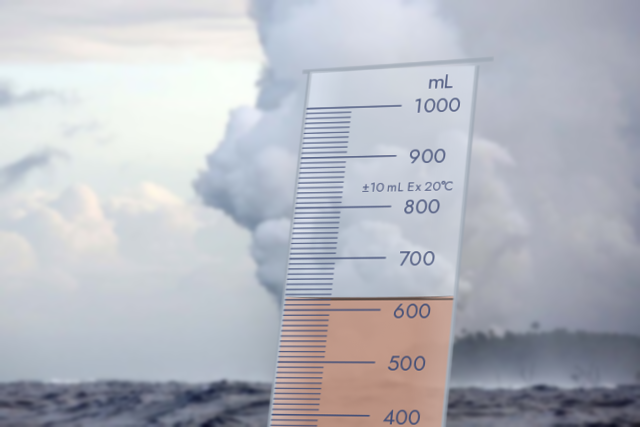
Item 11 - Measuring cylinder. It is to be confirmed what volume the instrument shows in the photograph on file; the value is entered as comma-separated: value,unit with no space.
620,mL
